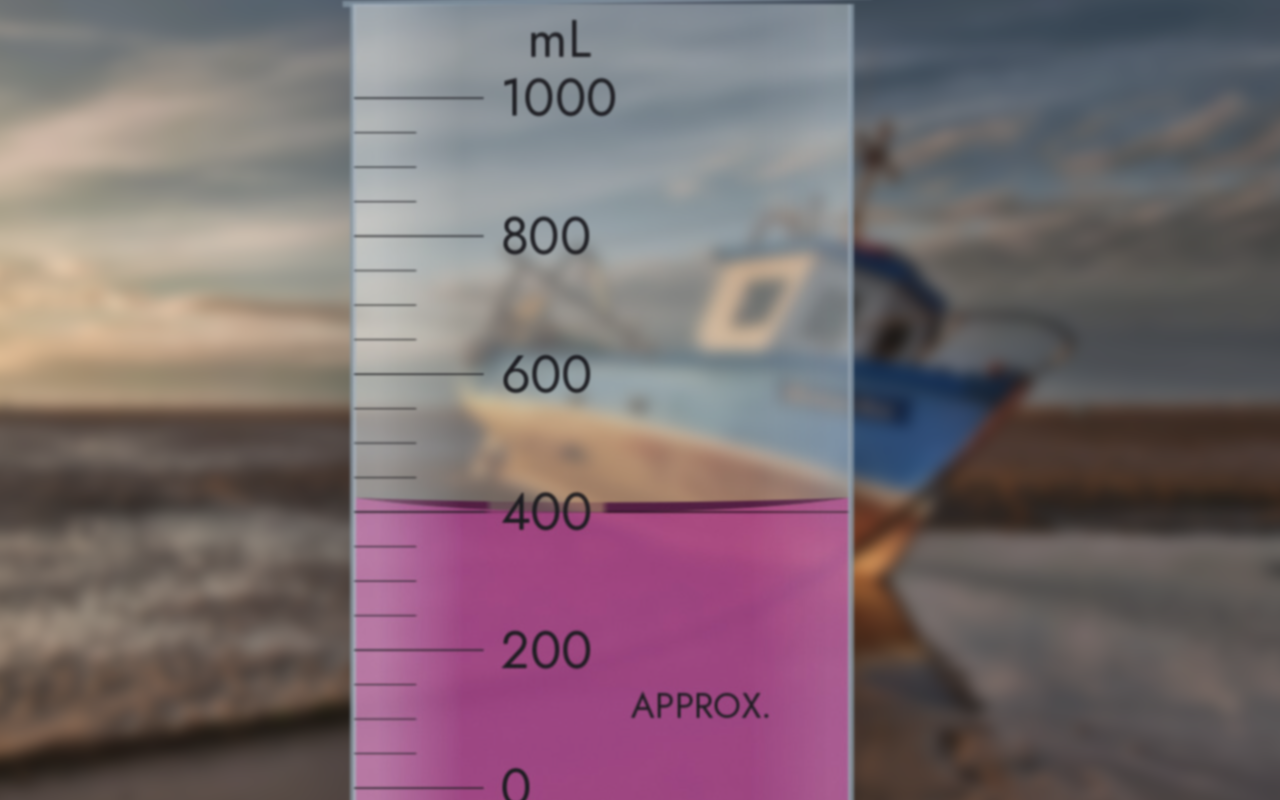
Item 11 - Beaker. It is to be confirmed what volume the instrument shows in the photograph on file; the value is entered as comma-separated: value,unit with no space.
400,mL
